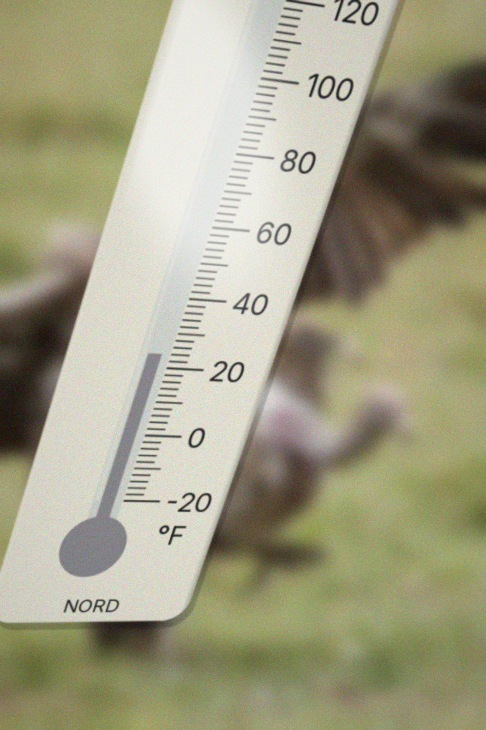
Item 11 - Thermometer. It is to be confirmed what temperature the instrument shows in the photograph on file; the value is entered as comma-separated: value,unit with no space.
24,°F
